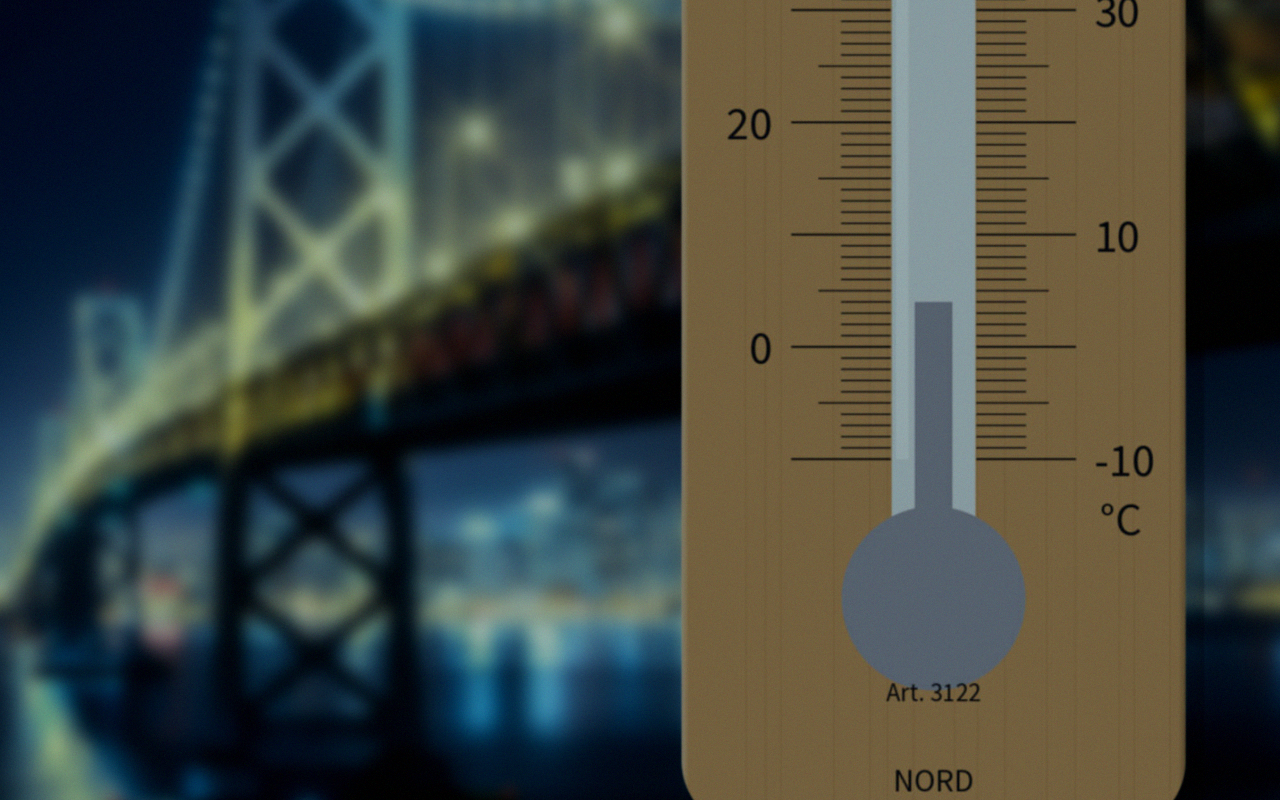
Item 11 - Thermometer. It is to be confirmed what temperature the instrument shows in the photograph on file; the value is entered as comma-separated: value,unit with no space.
4,°C
